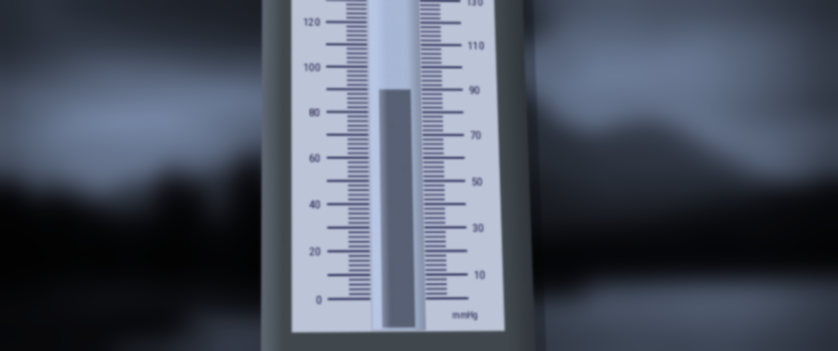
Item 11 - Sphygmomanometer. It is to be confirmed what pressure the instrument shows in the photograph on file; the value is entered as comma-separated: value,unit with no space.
90,mmHg
